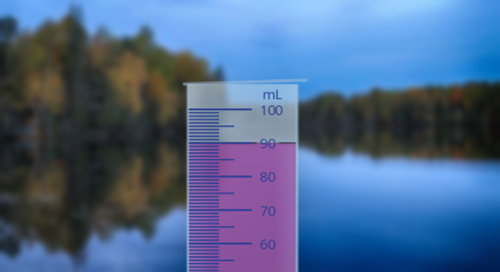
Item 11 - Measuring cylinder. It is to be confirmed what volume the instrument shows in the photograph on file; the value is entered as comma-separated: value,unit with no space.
90,mL
